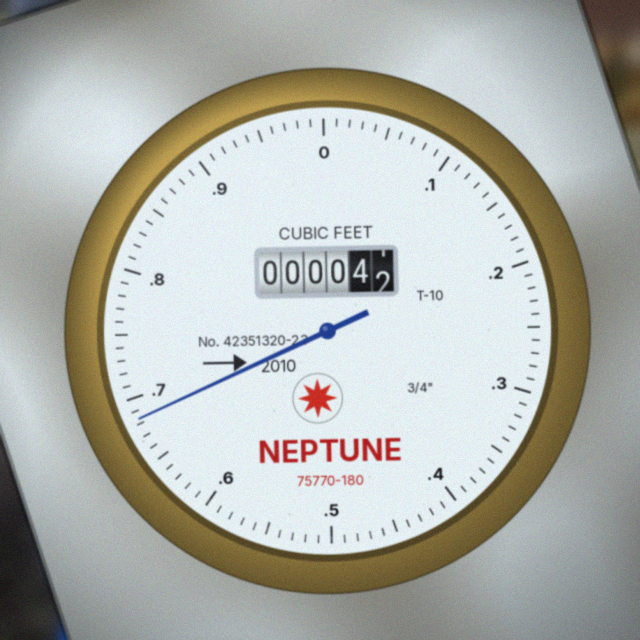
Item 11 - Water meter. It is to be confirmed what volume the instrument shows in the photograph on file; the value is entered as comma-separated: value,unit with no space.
41.68,ft³
